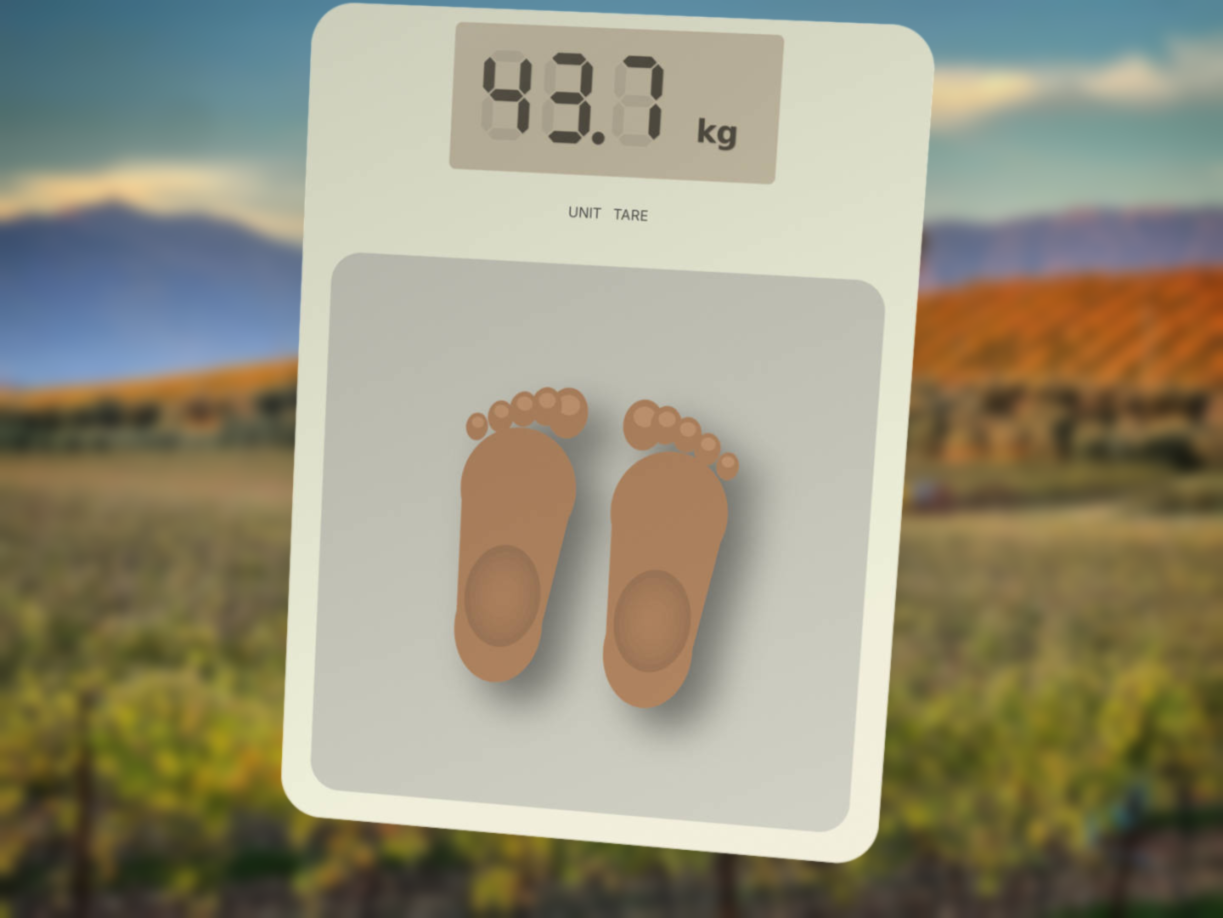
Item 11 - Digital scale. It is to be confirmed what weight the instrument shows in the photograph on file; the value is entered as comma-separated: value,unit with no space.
43.7,kg
